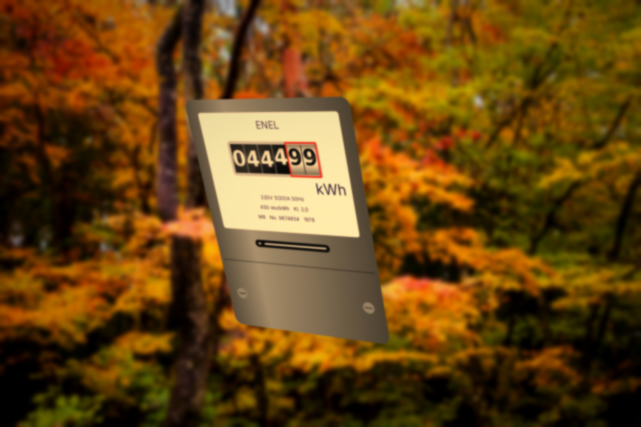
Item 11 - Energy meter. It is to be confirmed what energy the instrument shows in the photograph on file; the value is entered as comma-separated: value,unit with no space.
444.99,kWh
